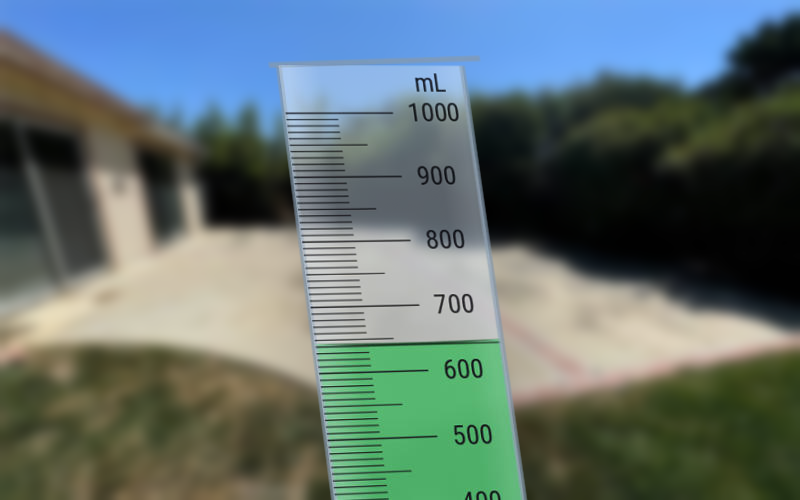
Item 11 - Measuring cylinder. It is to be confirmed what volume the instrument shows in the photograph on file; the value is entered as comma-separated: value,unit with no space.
640,mL
